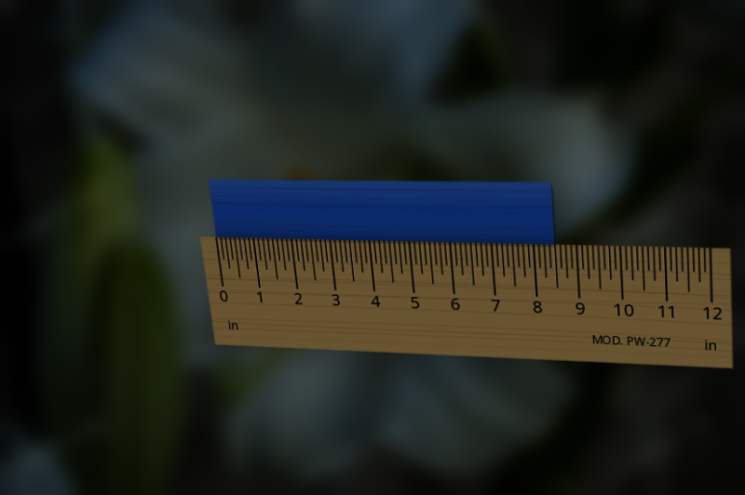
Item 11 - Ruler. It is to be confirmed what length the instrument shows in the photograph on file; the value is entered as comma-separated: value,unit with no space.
8.5,in
